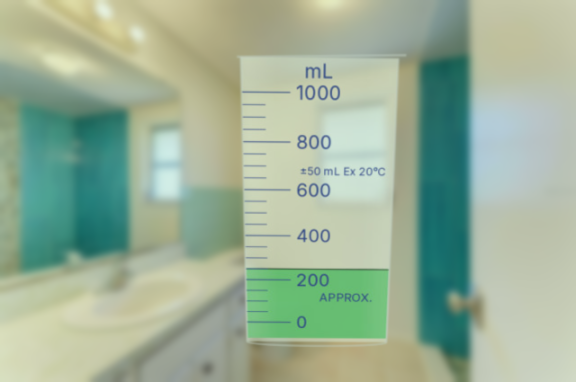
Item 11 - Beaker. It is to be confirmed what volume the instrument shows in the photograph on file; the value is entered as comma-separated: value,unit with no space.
250,mL
